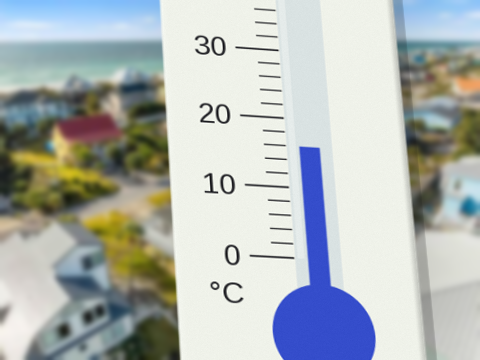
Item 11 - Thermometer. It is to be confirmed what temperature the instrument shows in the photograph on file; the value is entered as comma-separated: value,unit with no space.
16,°C
